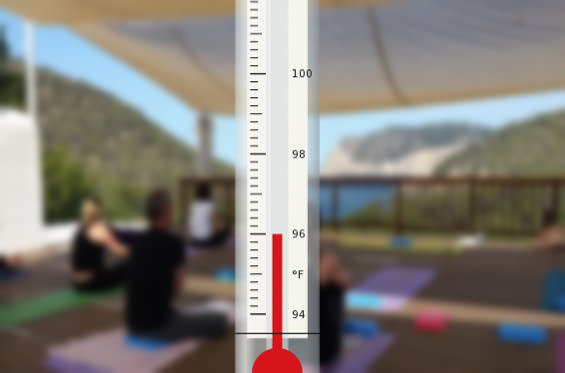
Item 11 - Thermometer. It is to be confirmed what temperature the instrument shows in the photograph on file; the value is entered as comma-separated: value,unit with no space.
96,°F
